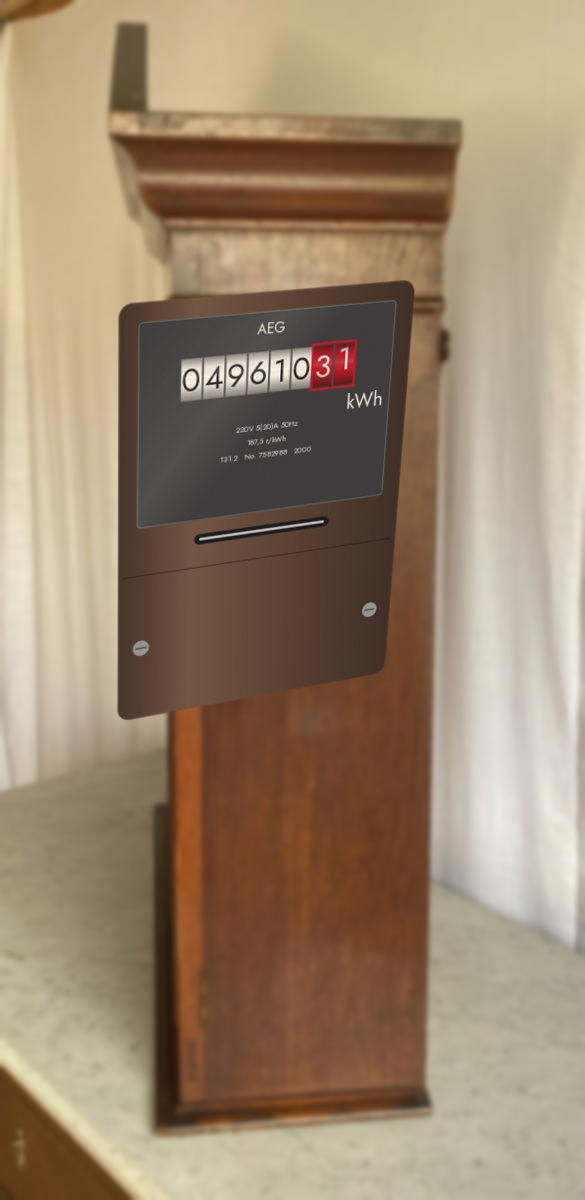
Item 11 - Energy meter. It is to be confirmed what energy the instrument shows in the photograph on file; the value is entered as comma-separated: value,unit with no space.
49610.31,kWh
